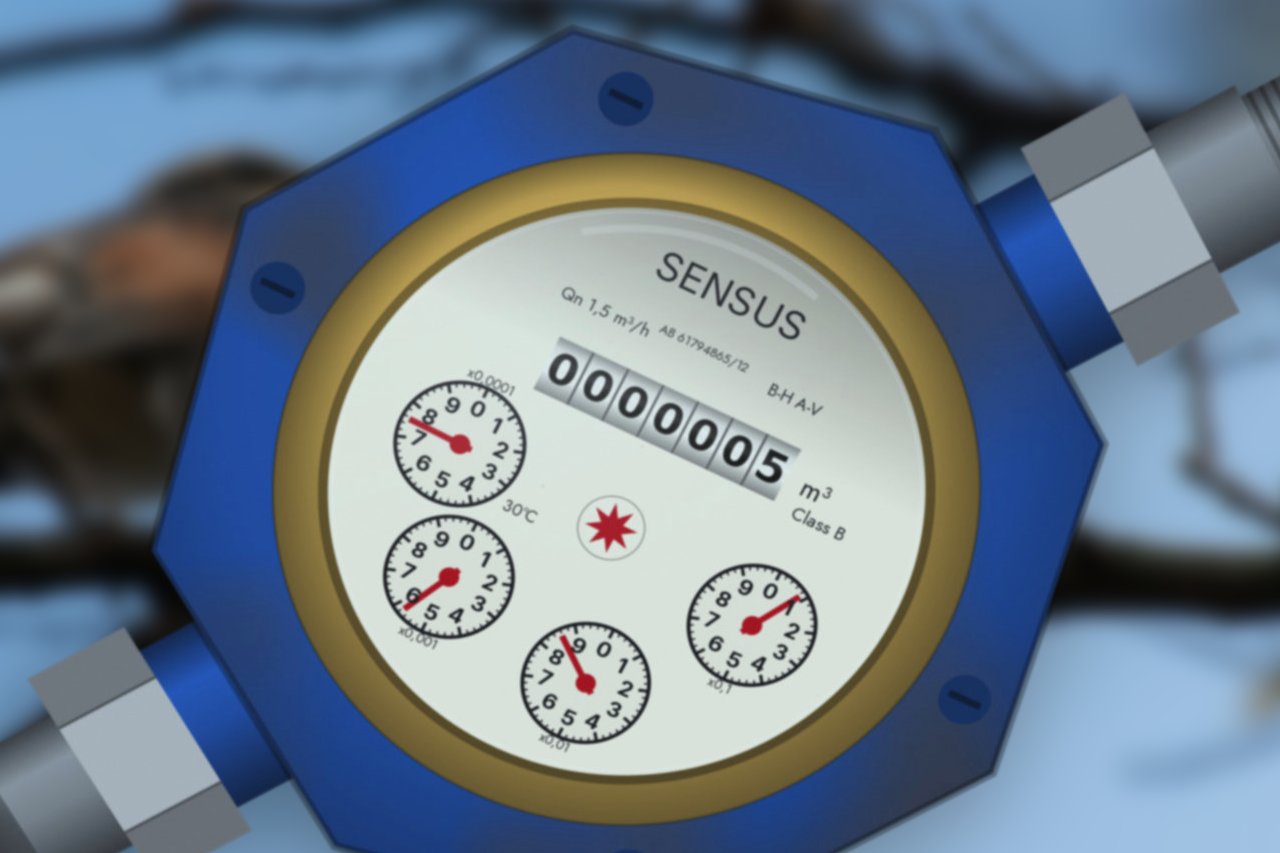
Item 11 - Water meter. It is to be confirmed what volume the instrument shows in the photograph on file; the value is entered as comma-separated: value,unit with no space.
5.0857,m³
